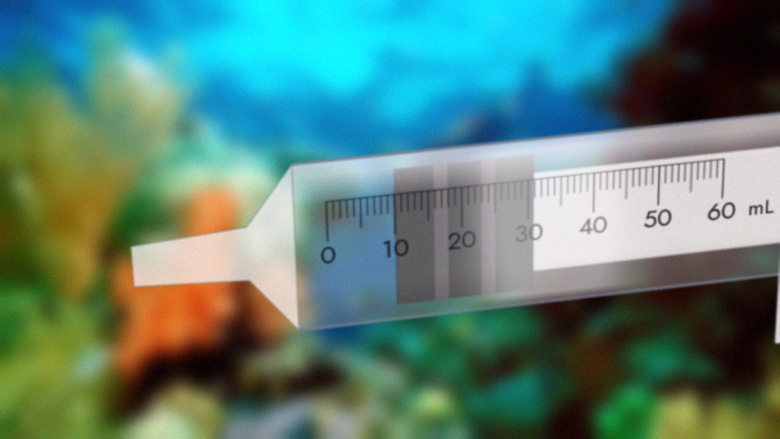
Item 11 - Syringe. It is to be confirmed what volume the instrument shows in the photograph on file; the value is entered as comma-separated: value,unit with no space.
10,mL
